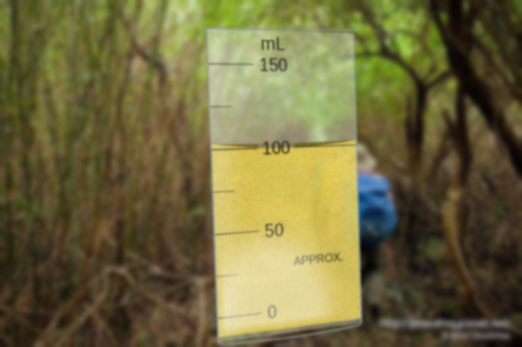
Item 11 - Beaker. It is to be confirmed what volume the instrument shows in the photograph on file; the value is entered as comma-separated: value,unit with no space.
100,mL
